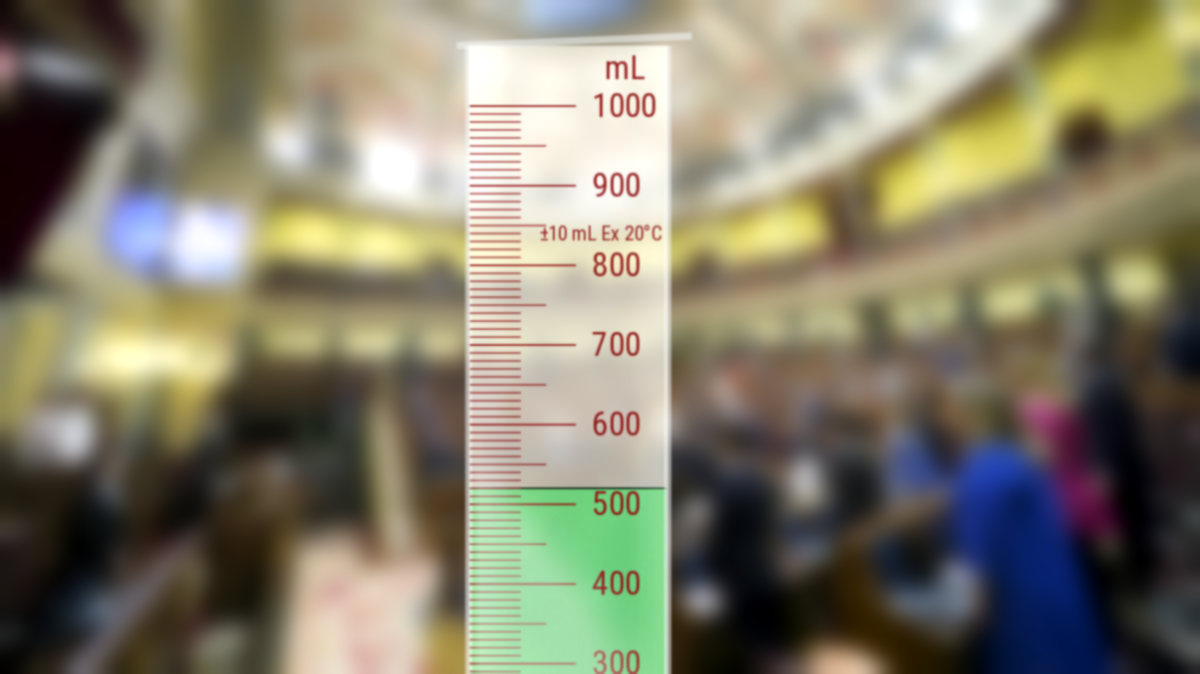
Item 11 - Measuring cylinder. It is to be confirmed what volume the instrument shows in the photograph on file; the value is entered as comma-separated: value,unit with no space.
520,mL
